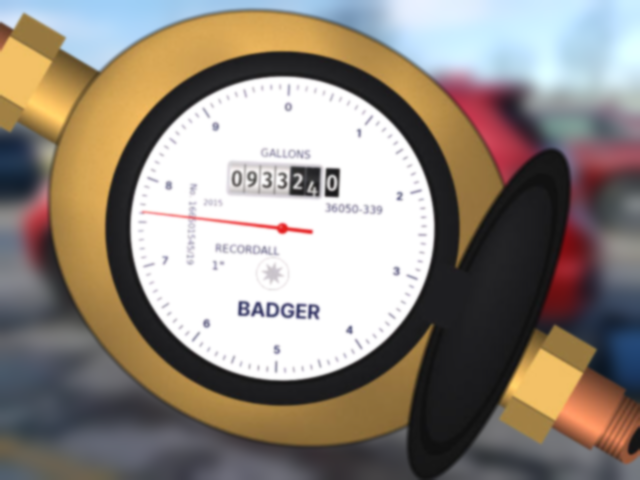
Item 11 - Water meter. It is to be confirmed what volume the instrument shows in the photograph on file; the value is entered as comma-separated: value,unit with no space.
933237.6,gal
